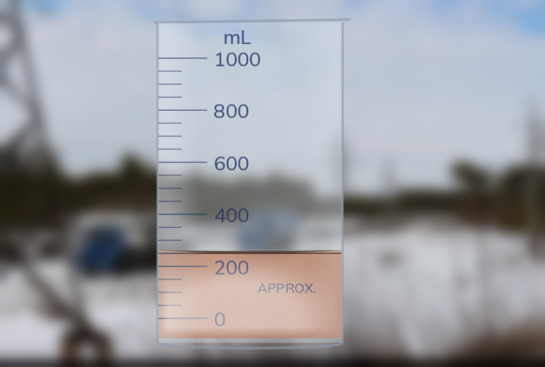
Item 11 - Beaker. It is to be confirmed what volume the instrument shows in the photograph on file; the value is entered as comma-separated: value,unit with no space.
250,mL
